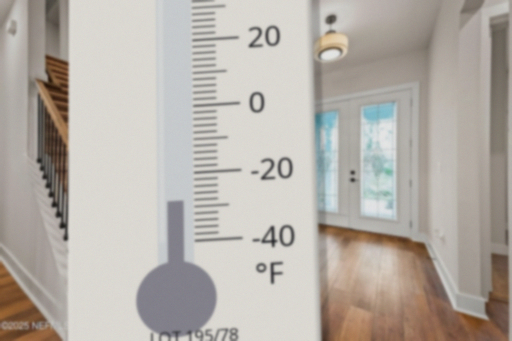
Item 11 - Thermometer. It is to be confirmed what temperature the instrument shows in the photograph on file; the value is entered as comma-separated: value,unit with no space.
-28,°F
